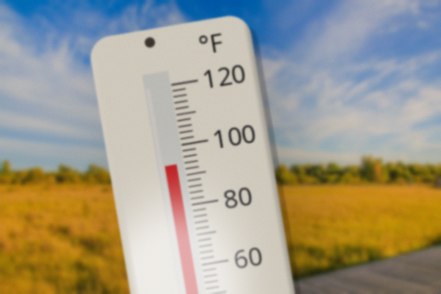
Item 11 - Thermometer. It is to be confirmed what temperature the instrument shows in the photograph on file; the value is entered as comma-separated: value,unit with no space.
94,°F
